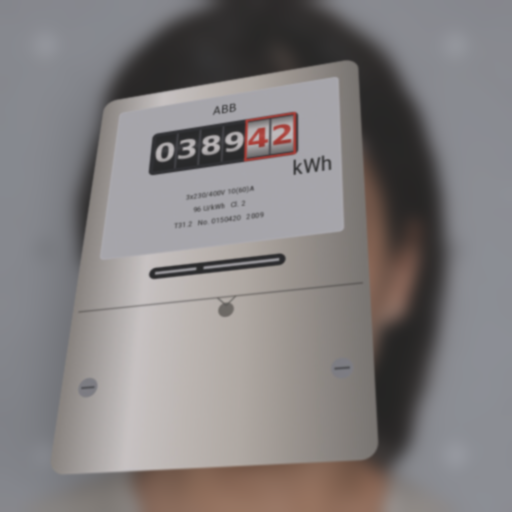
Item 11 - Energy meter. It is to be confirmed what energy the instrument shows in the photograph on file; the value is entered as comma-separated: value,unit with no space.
389.42,kWh
